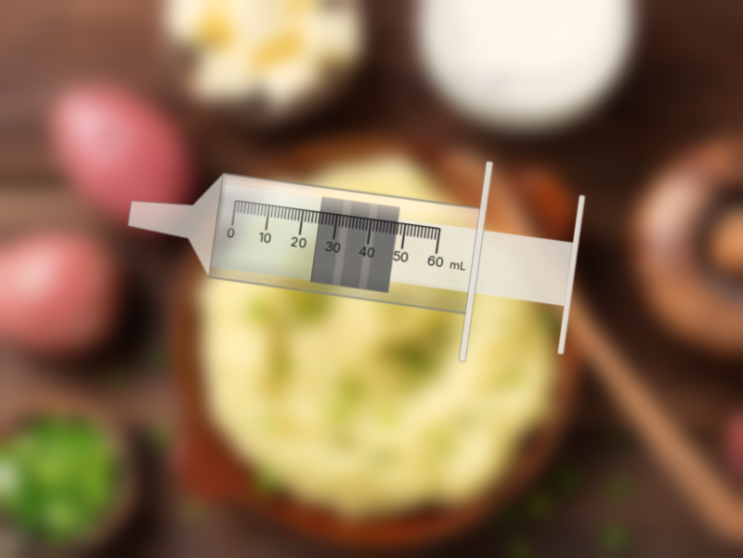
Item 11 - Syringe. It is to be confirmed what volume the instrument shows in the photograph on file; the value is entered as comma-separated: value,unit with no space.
25,mL
